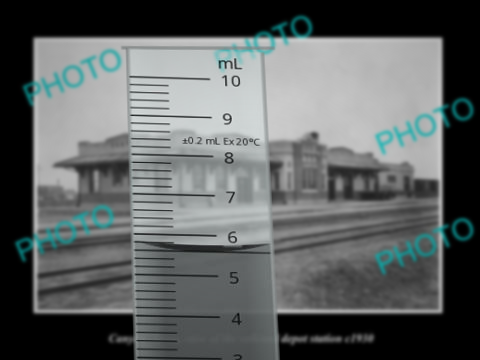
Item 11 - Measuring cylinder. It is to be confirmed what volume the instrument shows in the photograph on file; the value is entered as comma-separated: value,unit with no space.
5.6,mL
